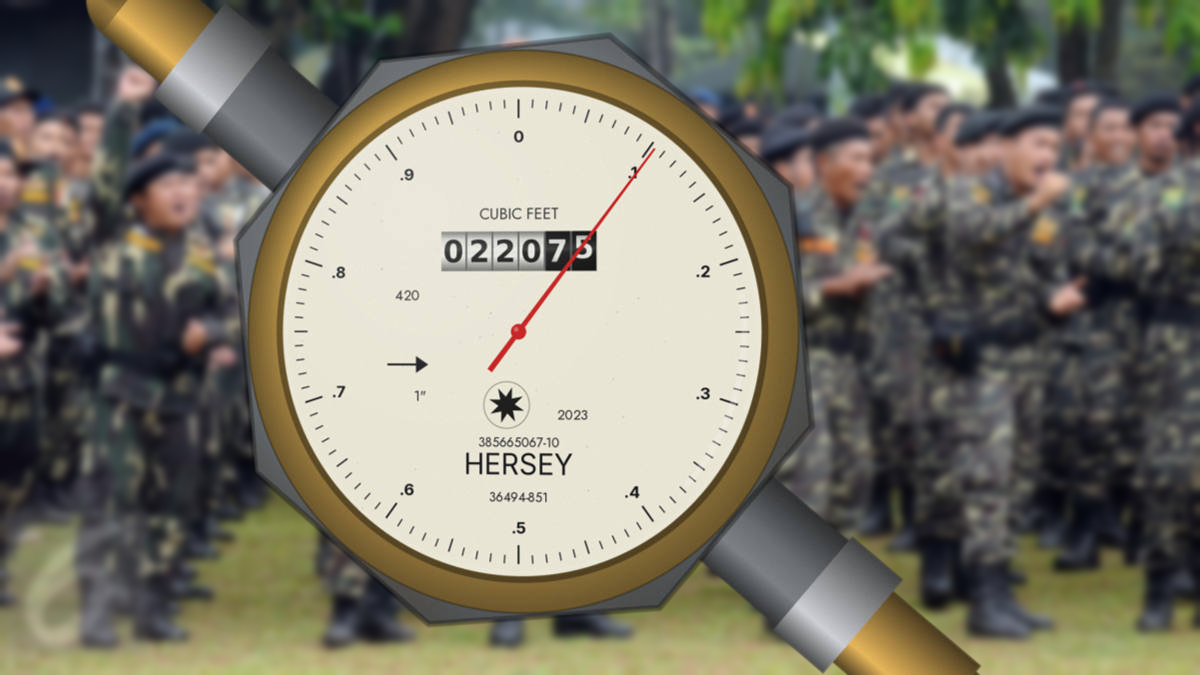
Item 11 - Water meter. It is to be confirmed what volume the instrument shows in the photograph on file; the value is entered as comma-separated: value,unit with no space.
22075.10,ft³
